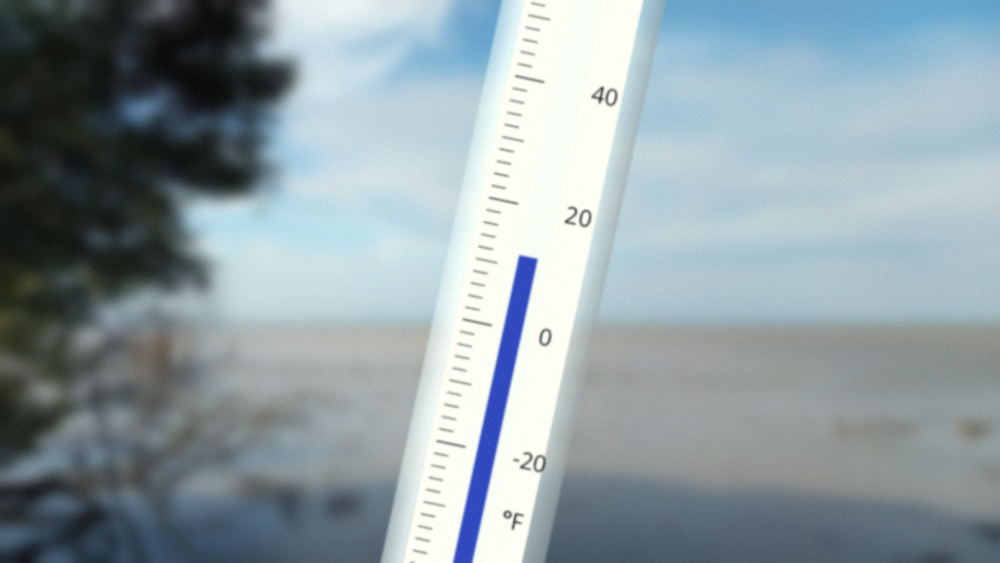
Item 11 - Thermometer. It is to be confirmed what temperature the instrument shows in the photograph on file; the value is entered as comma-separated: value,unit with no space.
12,°F
